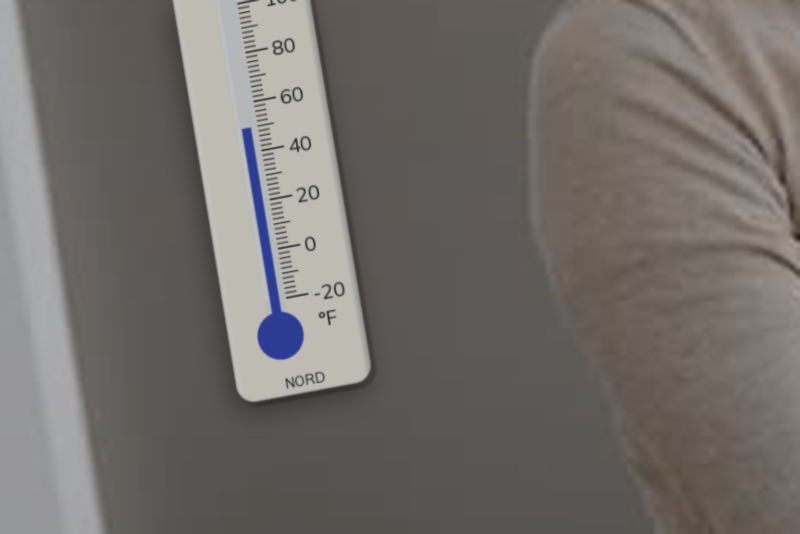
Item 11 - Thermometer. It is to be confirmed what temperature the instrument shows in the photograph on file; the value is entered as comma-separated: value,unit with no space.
50,°F
